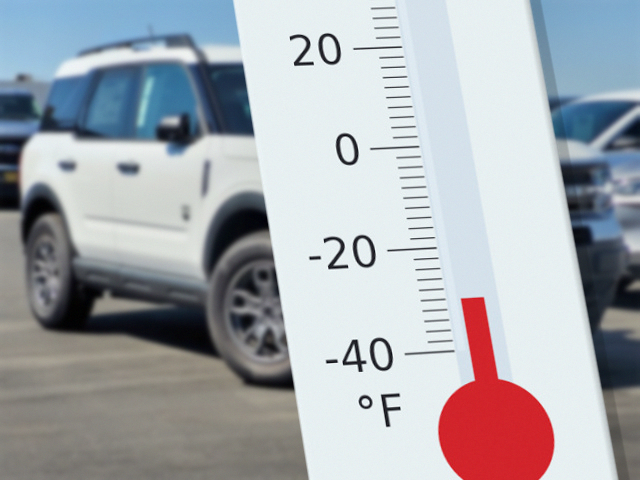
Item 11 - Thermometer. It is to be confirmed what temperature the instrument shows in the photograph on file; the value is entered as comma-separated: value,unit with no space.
-30,°F
